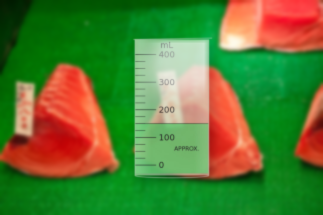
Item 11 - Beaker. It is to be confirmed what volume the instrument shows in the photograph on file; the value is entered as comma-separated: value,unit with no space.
150,mL
